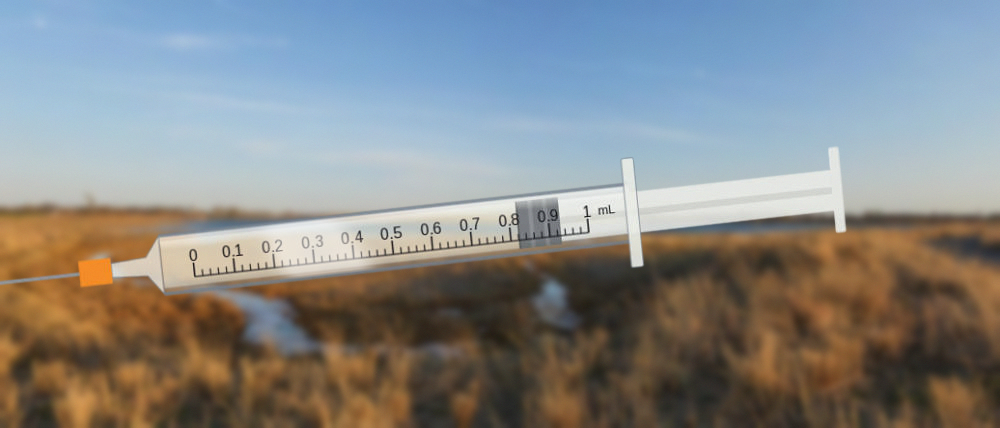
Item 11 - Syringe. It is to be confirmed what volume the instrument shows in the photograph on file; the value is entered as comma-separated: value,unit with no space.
0.82,mL
